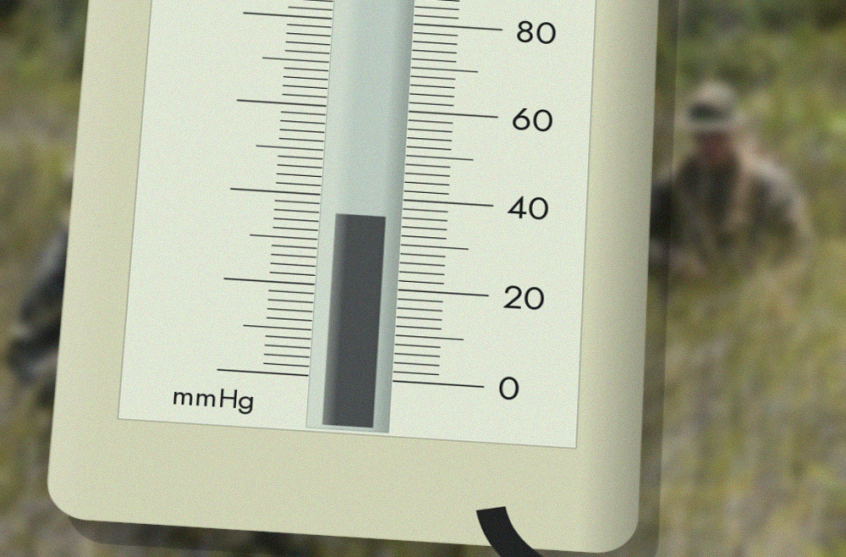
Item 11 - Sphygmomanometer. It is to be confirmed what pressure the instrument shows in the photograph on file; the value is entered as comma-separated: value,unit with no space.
36,mmHg
